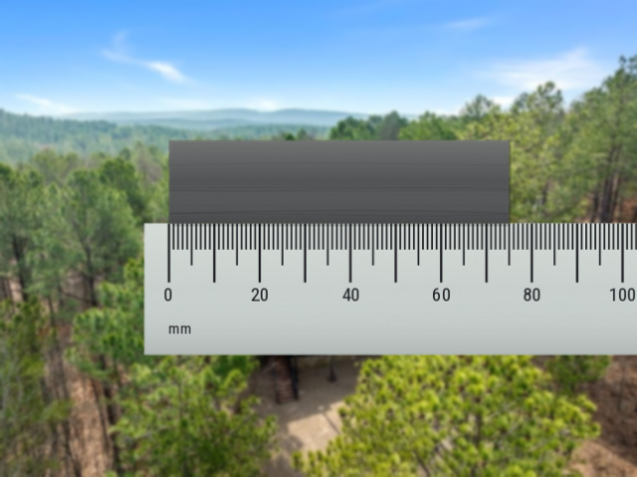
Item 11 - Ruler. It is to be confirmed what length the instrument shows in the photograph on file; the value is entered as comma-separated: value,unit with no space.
75,mm
